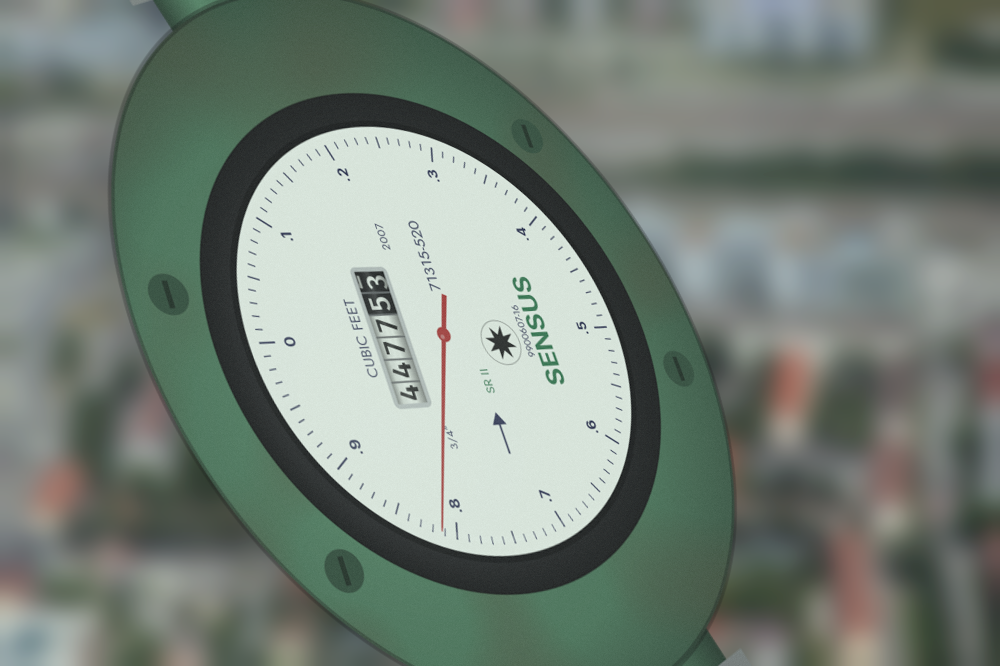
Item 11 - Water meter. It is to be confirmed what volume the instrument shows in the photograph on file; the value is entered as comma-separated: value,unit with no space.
447752.81,ft³
